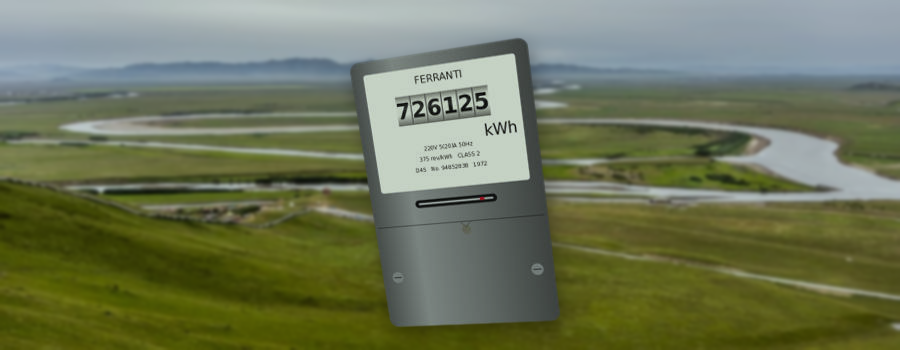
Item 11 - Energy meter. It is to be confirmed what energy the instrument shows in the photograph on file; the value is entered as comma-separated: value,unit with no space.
726125,kWh
